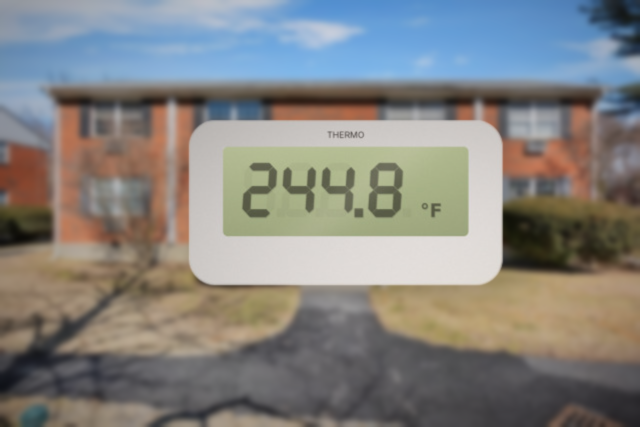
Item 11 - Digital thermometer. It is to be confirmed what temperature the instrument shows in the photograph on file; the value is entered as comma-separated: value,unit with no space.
244.8,°F
